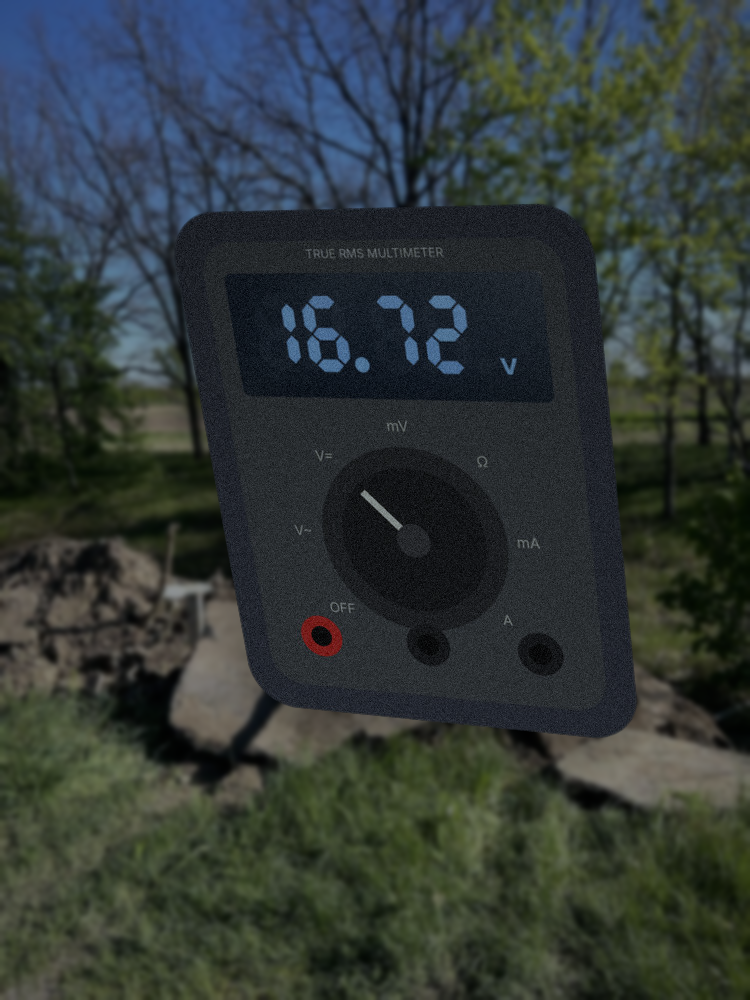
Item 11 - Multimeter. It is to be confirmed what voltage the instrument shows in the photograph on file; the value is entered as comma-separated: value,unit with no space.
16.72,V
